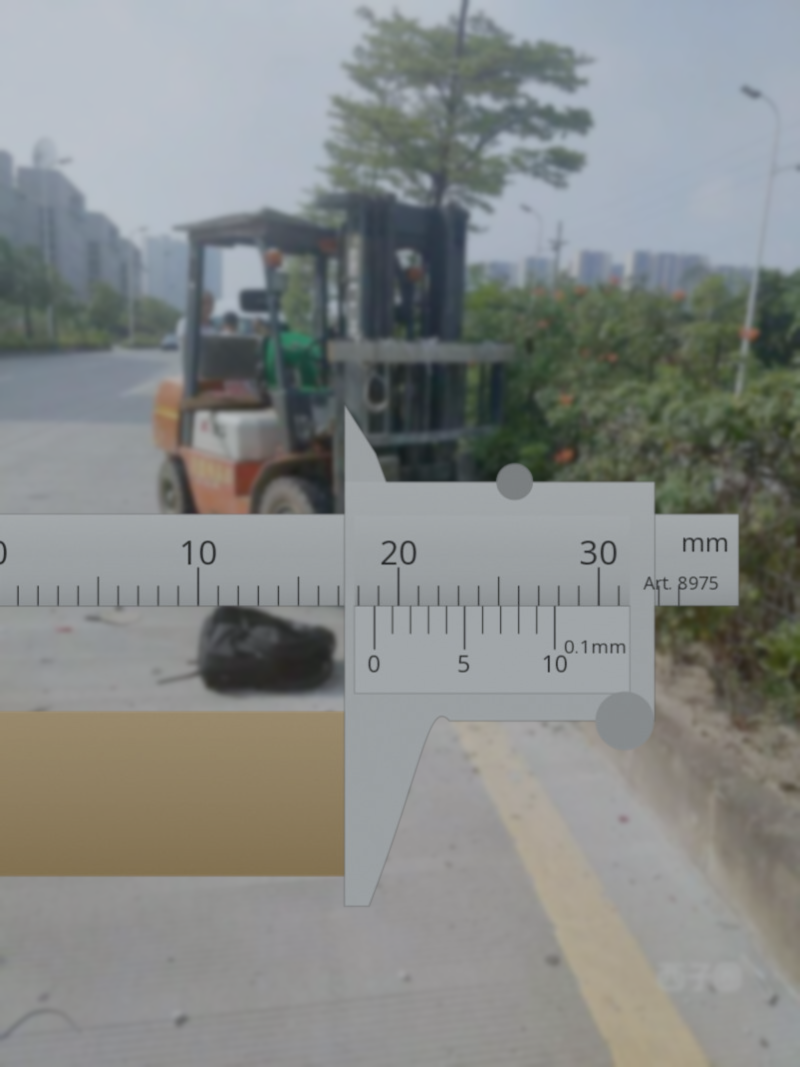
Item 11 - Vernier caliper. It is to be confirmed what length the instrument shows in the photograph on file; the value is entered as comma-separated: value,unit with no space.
18.8,mm
